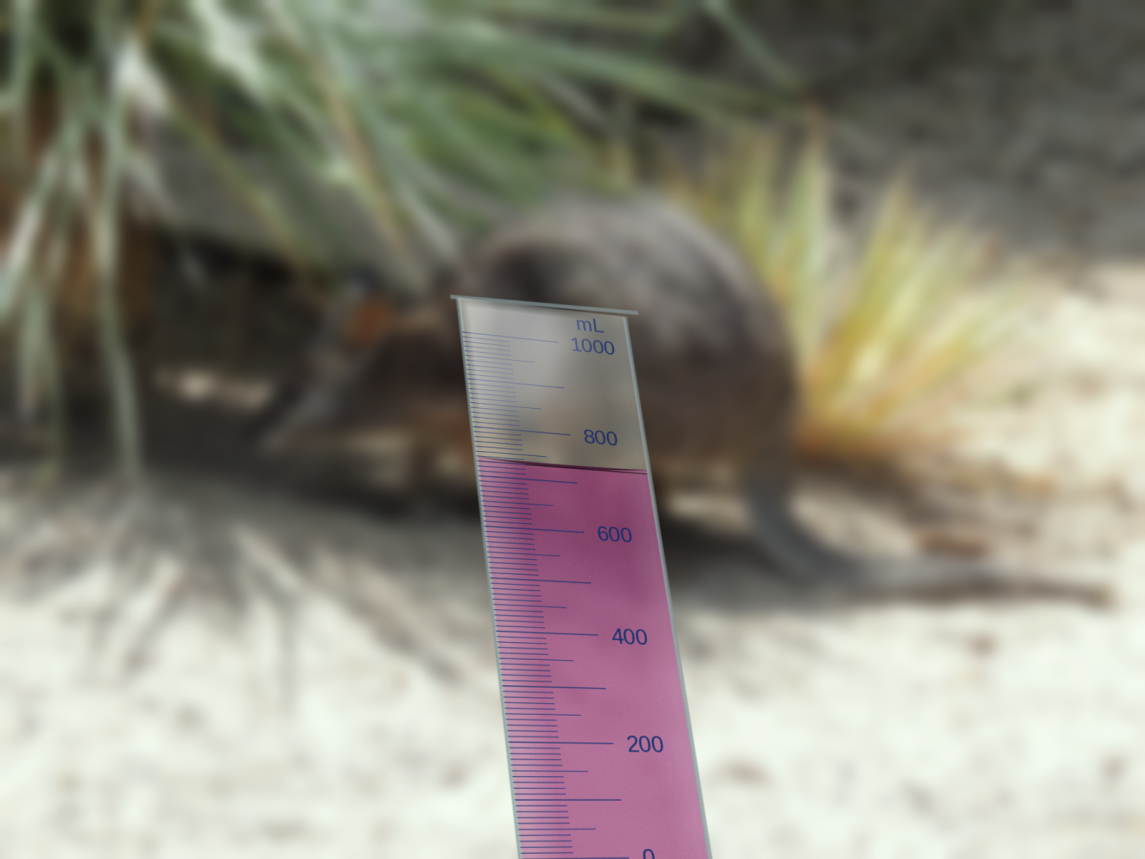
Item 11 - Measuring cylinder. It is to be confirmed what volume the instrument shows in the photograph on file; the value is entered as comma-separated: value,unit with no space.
730,mL
